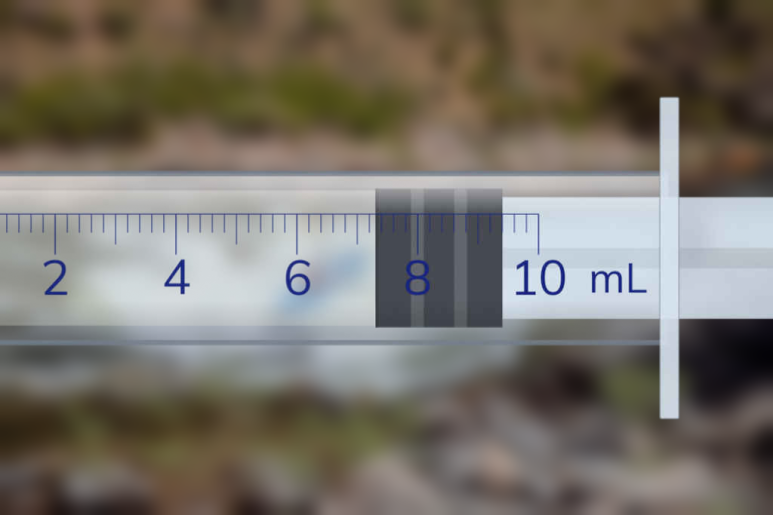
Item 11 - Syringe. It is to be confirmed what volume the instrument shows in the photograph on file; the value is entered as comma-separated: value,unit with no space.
7.3,mL
